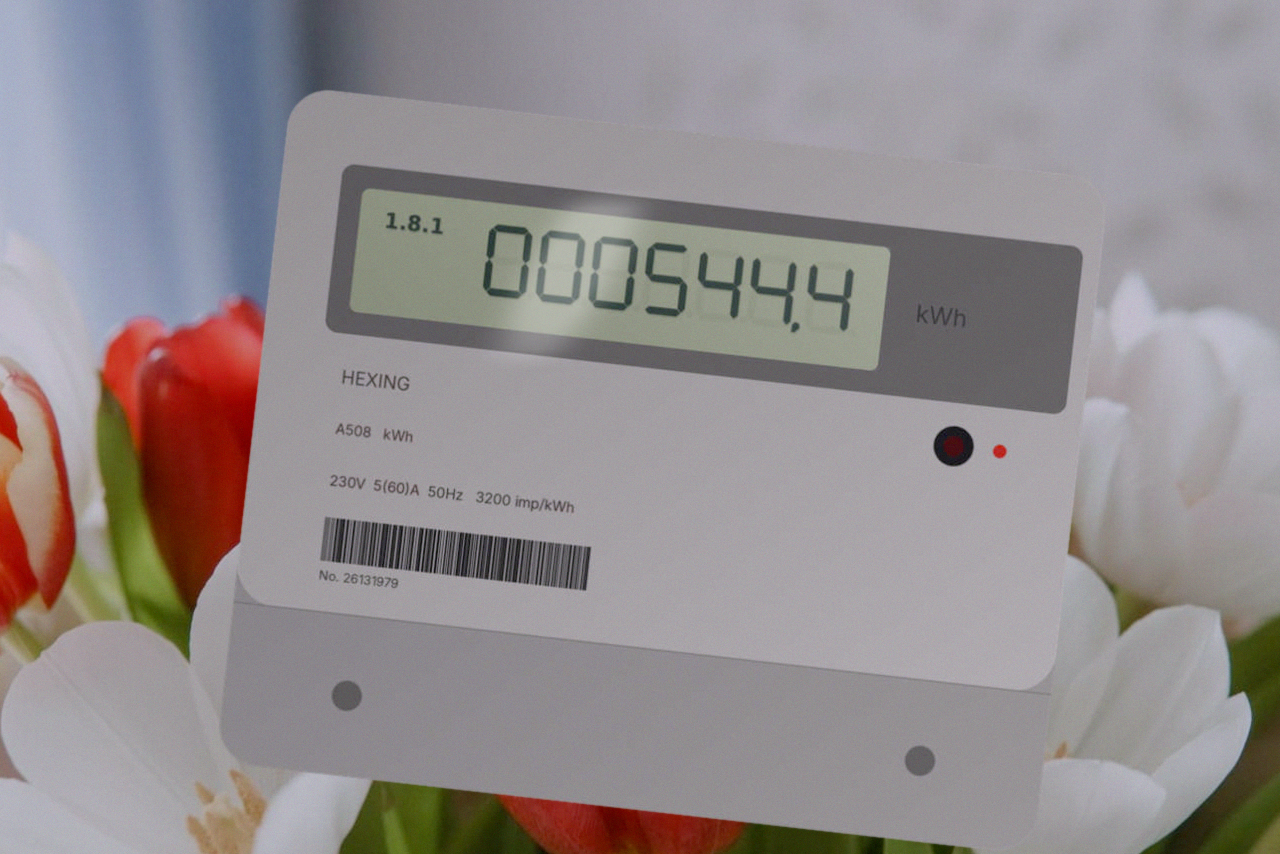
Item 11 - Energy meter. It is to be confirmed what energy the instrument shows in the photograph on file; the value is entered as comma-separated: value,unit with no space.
544.4,kWh
